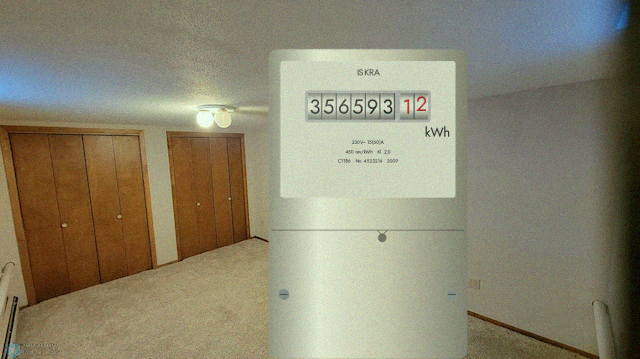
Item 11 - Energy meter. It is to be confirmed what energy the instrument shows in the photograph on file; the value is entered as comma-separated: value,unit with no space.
356593.12,kWh
